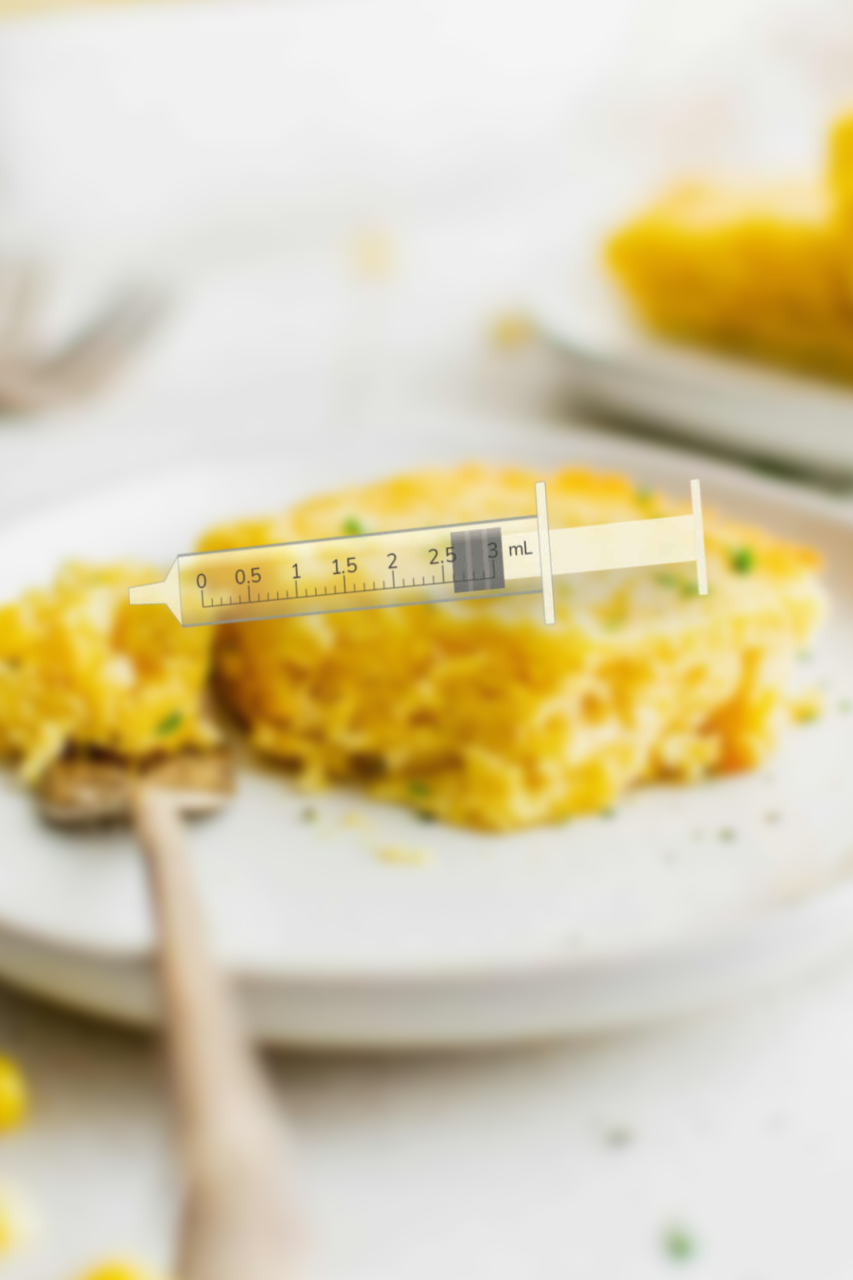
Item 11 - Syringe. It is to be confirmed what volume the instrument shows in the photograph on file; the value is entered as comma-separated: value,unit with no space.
2.6,mL
